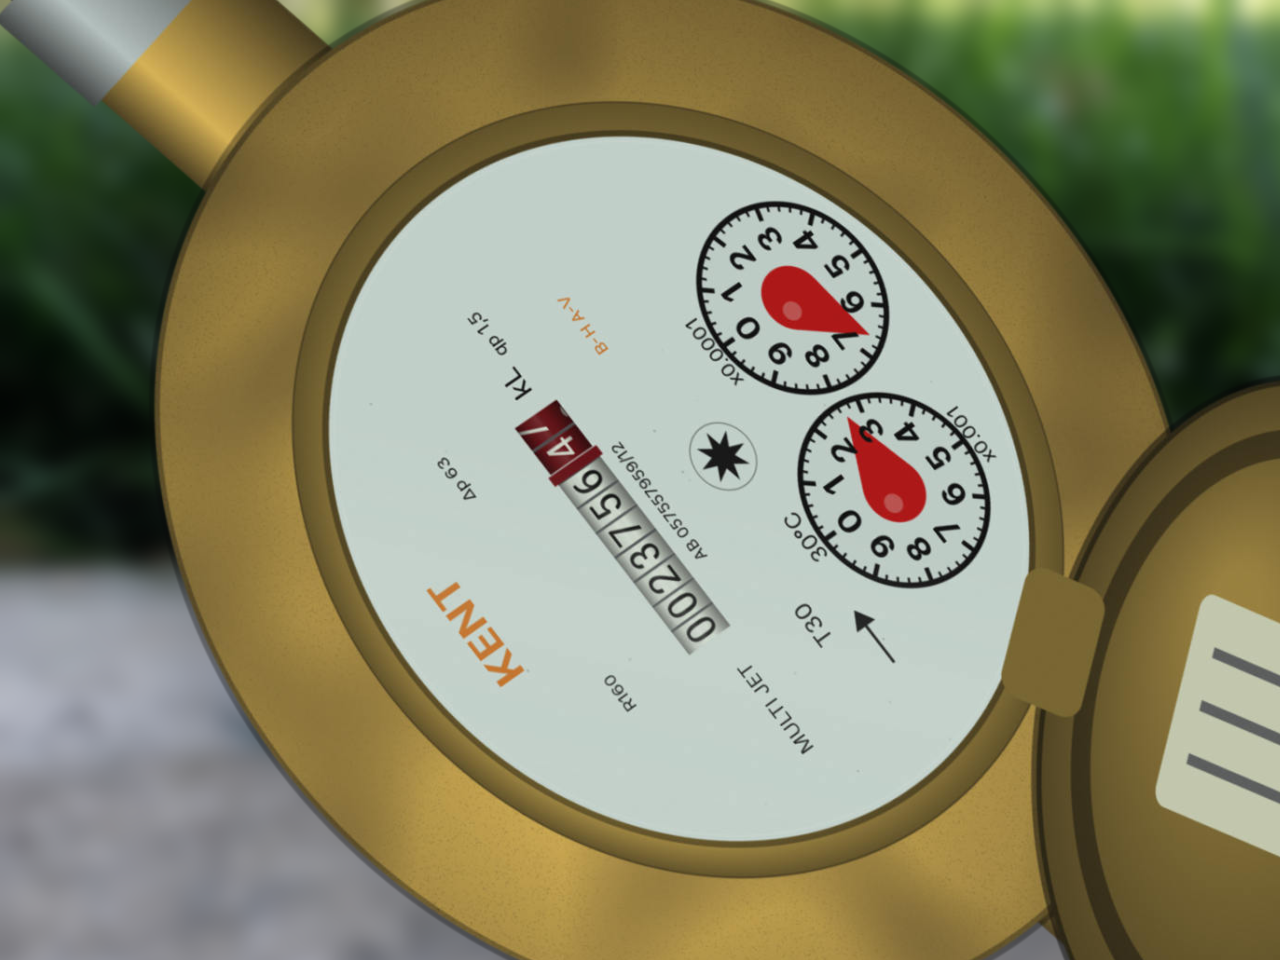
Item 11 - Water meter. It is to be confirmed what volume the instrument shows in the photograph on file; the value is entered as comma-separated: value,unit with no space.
23756.4726,kL
